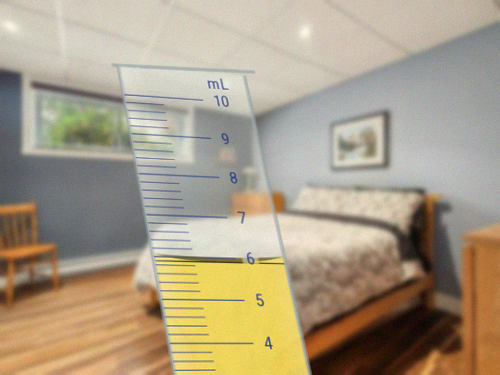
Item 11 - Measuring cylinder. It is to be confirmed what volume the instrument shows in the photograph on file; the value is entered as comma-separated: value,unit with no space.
5.9,mL
